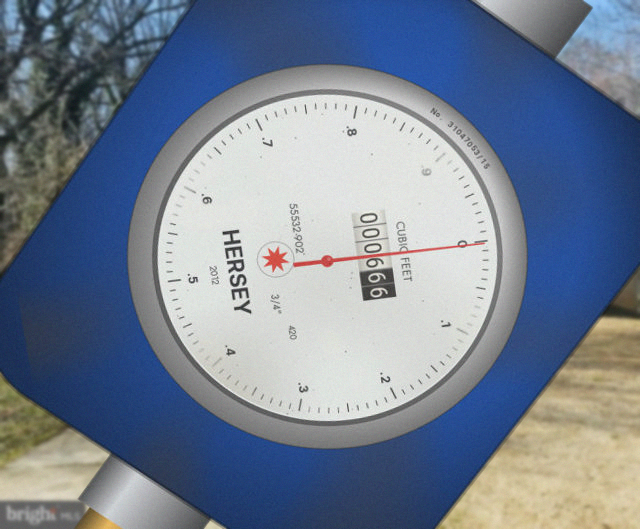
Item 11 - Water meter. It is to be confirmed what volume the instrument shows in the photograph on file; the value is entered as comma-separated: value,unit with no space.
666.00,ft³
